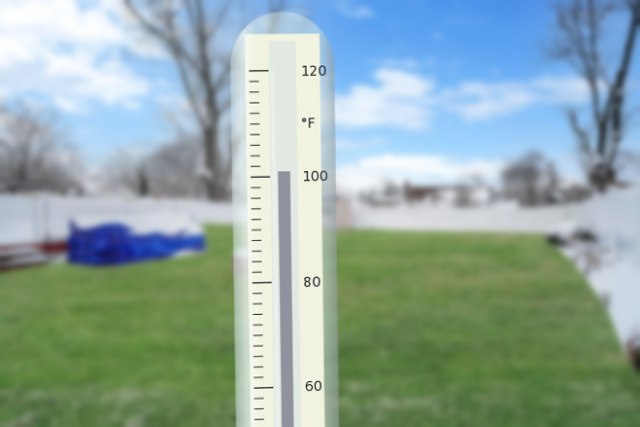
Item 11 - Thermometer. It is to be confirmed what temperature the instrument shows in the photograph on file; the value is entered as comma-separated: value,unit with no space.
101,°F
